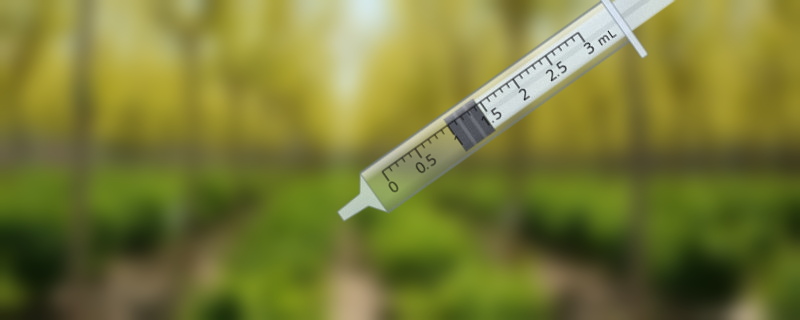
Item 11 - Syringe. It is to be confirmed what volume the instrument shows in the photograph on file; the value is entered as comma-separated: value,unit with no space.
1,mL
